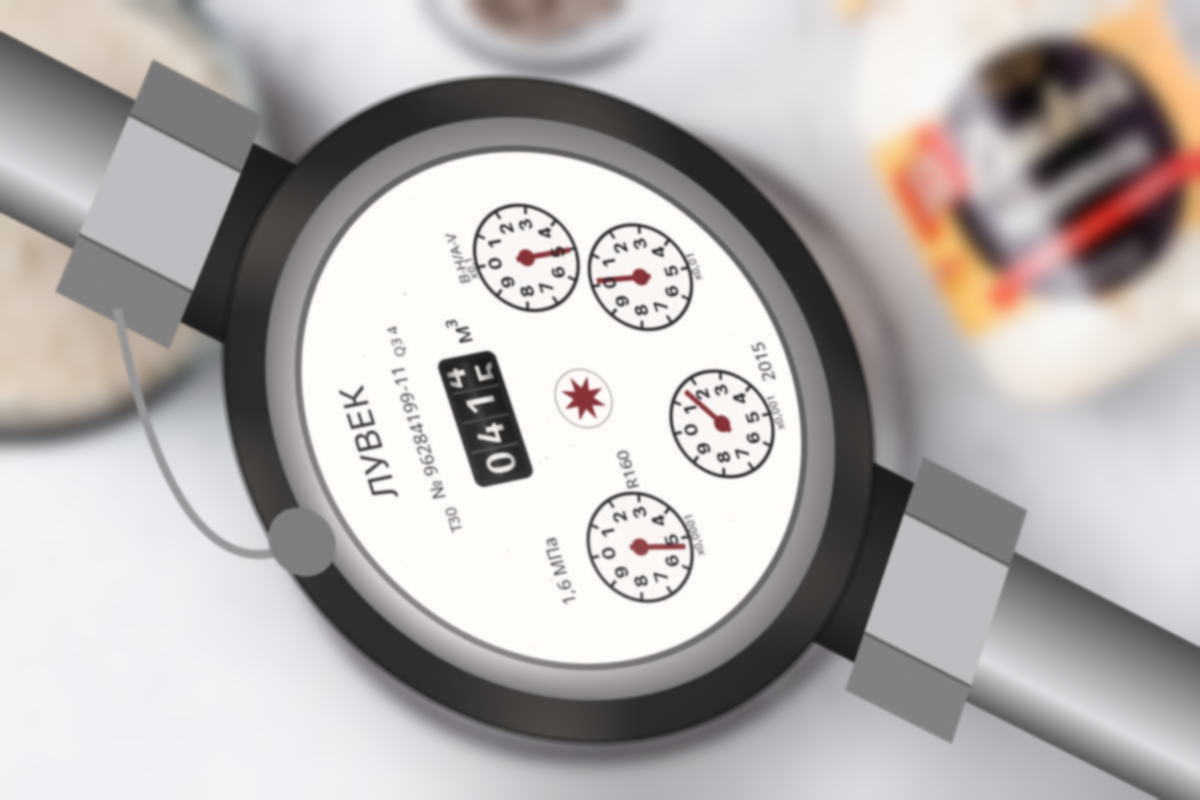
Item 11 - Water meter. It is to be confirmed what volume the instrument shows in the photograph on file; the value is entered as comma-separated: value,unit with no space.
414.5015,m³
